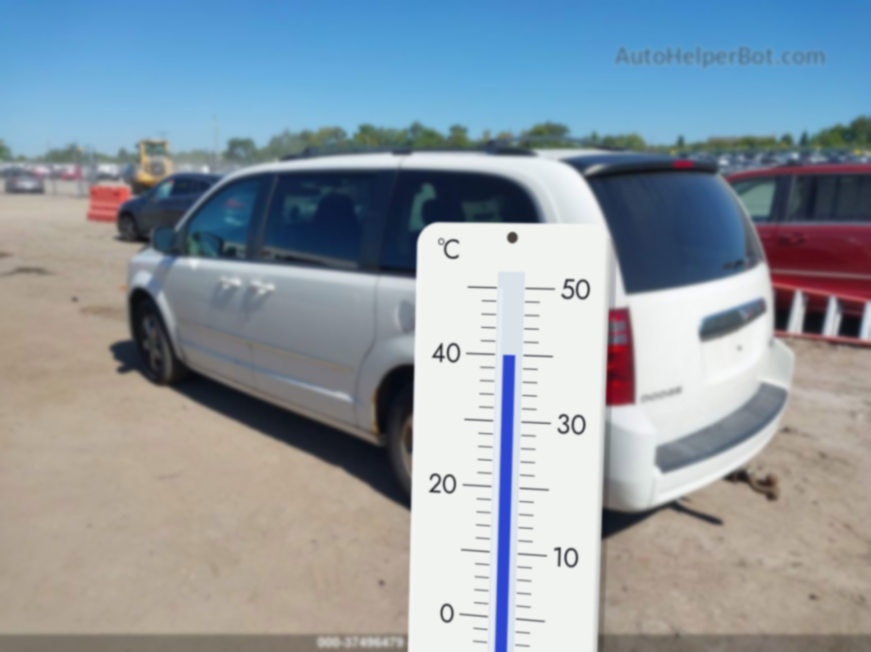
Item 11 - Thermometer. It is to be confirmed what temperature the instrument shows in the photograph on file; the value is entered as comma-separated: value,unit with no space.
40,°C
